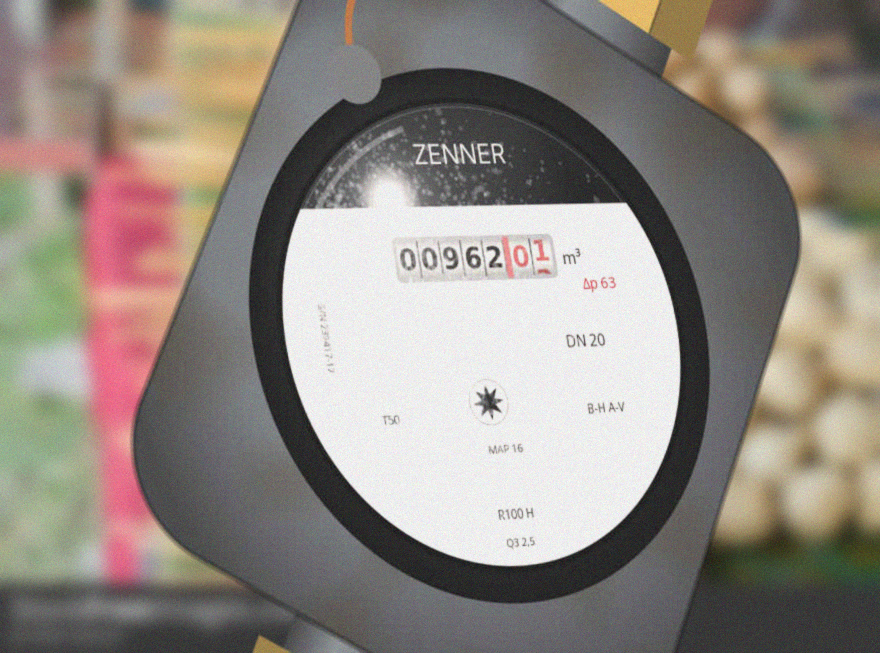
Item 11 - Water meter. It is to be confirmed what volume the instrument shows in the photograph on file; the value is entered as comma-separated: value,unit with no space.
962.01,m³
